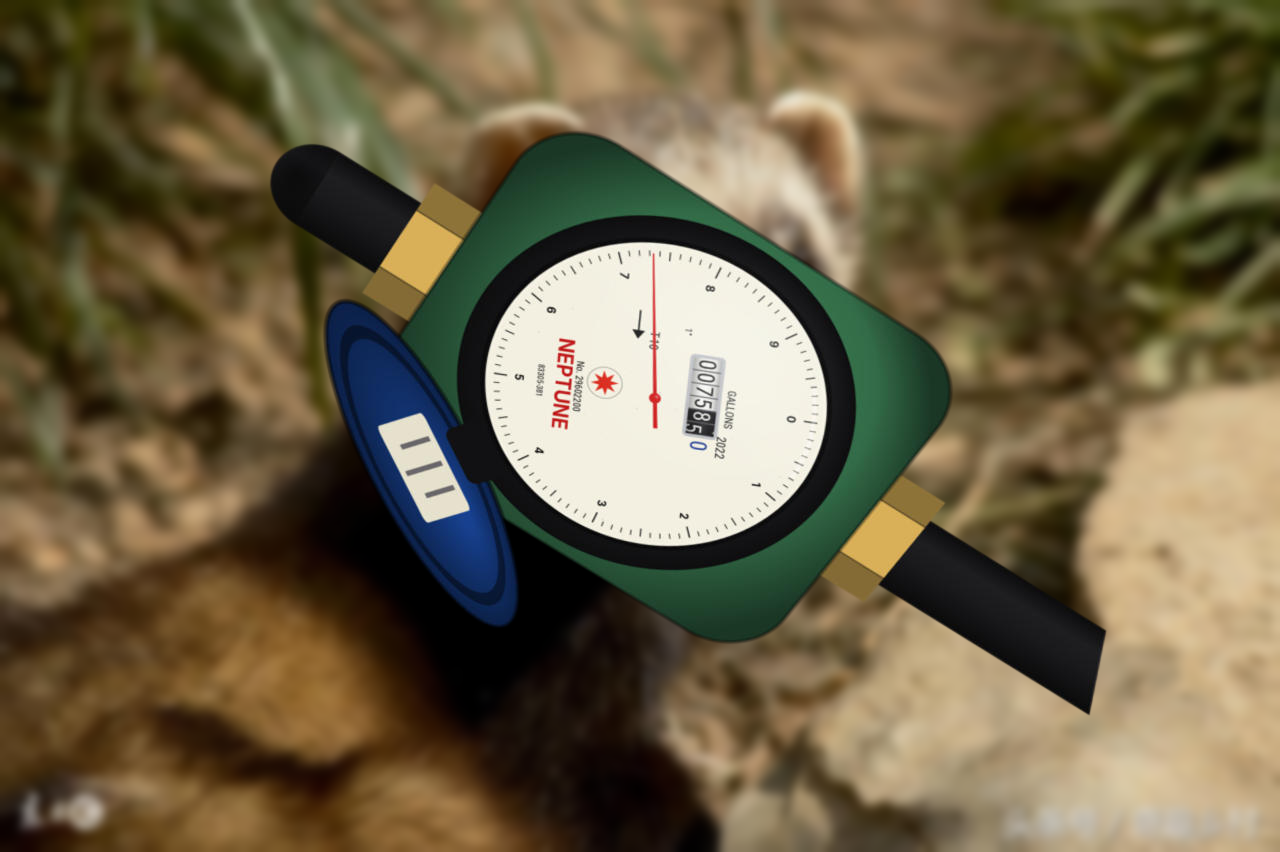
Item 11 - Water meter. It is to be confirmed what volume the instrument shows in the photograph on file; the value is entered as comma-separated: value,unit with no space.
75847.3,gal
